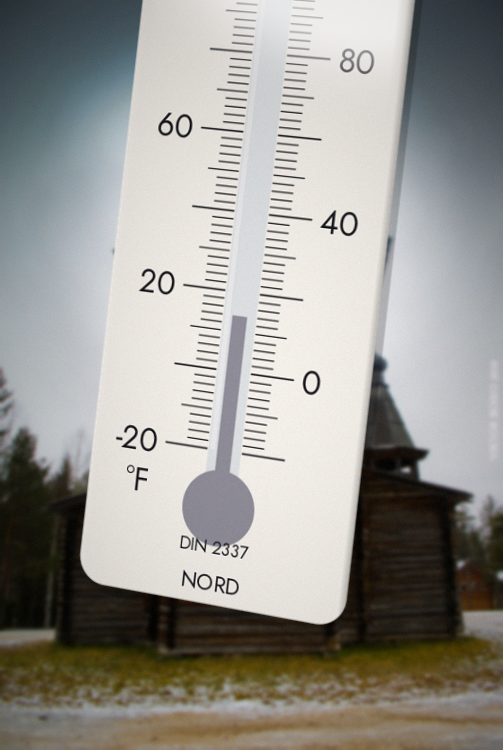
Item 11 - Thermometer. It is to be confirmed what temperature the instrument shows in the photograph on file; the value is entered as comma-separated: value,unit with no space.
14,°F
